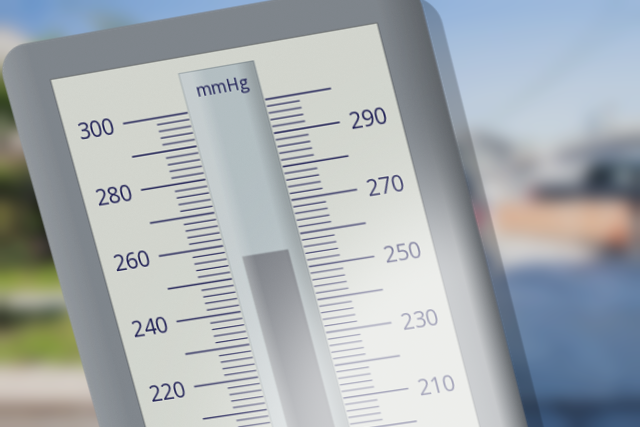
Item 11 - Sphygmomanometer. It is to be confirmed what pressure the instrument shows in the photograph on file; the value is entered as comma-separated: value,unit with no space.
256,mmHg
